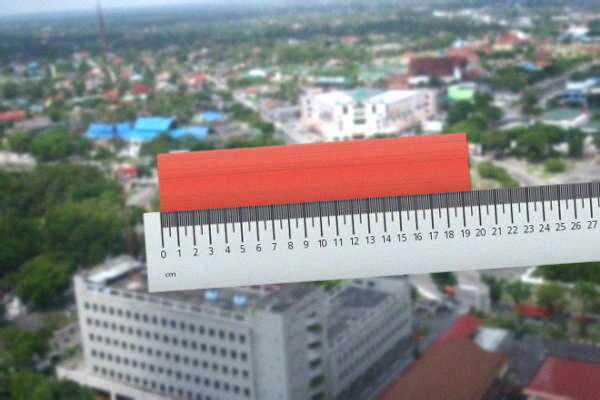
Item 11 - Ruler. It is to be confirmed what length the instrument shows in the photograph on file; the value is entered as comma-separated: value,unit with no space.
19.5,cm
